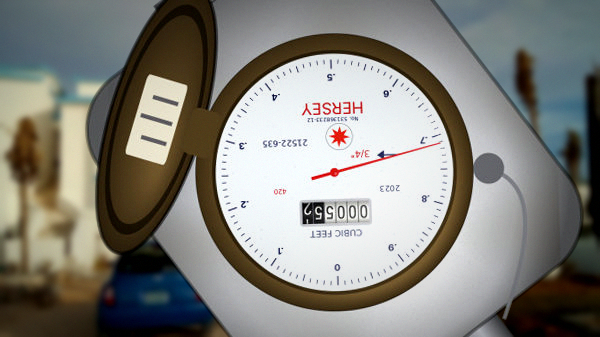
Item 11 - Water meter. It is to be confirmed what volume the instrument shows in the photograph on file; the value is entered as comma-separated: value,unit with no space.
551.71,ft³
